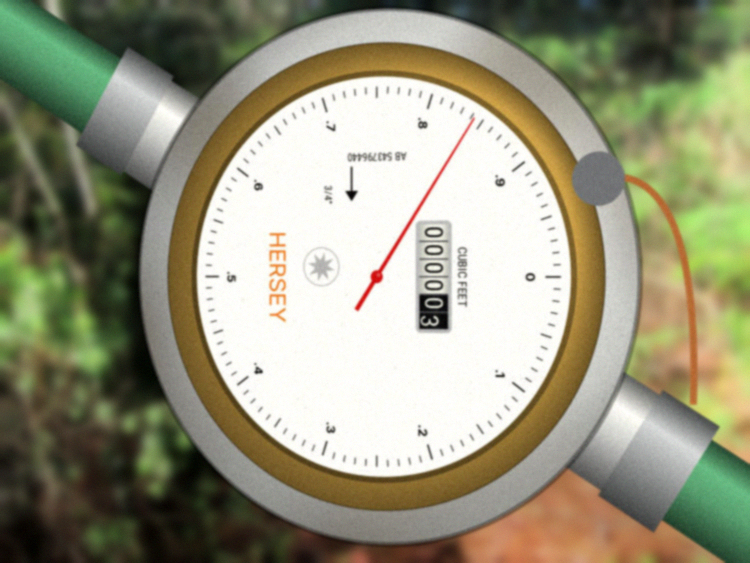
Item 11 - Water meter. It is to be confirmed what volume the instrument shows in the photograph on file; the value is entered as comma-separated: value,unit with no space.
2.84,ft³
